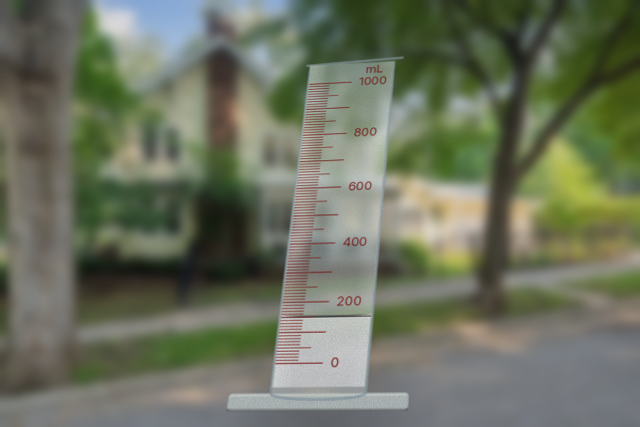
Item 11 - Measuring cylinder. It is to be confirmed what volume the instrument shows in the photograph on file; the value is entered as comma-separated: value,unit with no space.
150,mL
